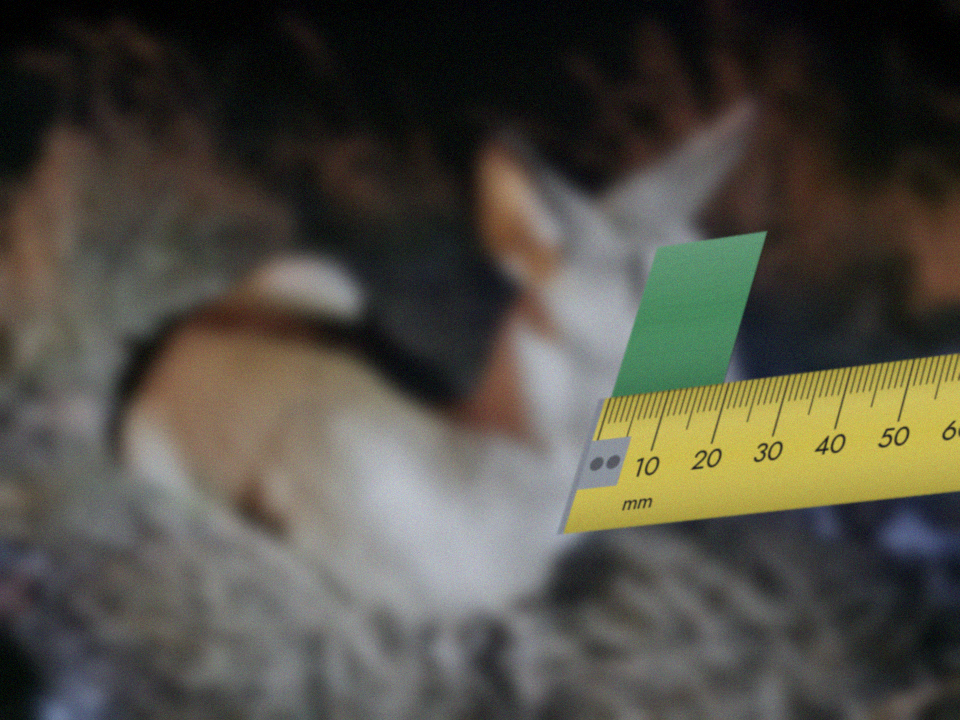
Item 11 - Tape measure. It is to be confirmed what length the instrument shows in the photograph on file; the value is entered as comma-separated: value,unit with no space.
19,mm
